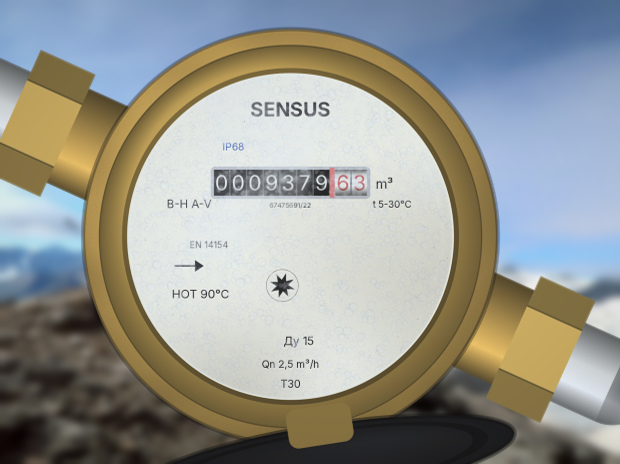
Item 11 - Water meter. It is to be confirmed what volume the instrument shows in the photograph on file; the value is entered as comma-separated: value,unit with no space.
9379.63,m³
